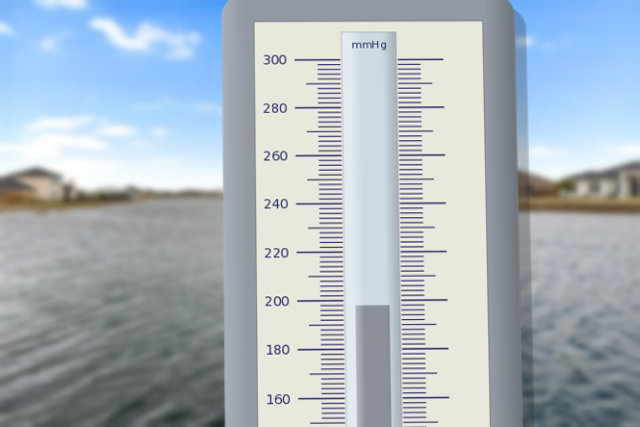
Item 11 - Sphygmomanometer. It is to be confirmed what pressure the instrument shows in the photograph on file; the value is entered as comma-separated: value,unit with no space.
198,mmHg
